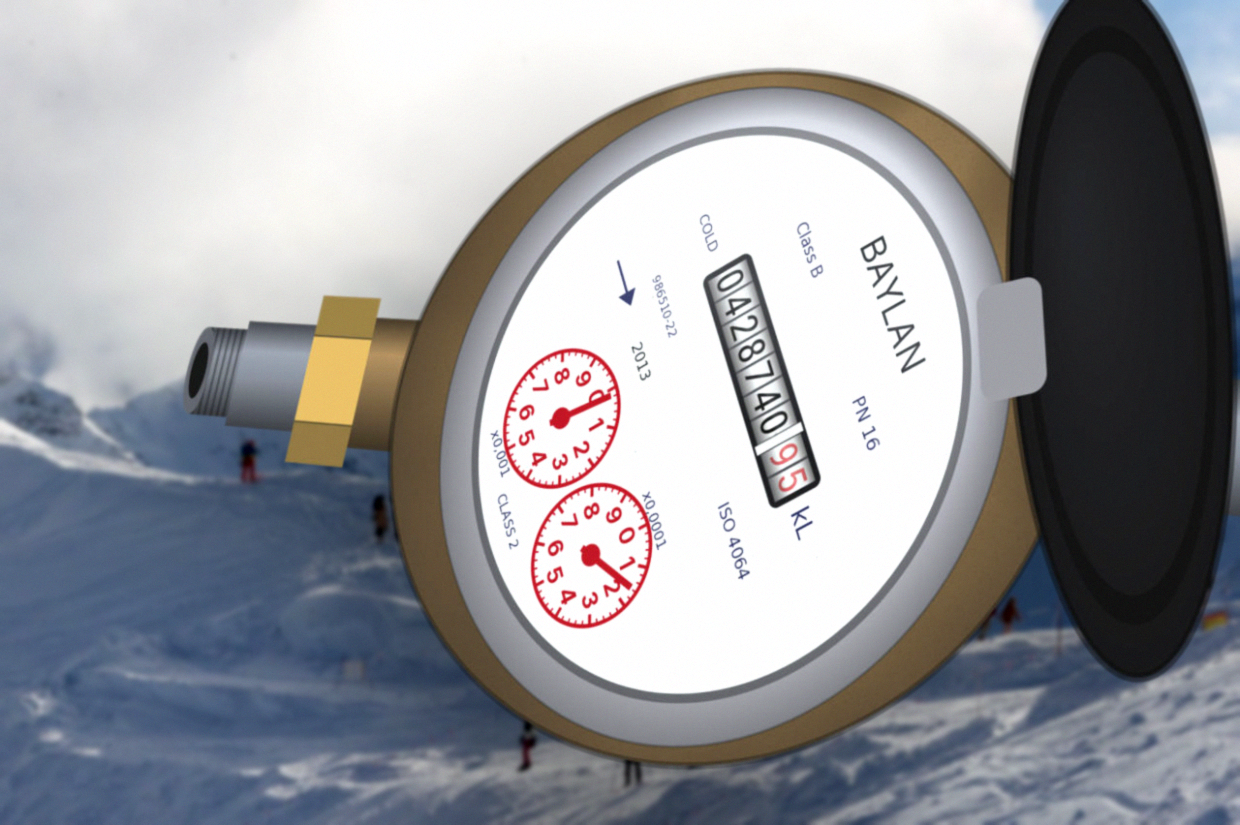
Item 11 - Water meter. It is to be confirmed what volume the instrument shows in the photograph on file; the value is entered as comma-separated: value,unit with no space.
428740.9501,kL
